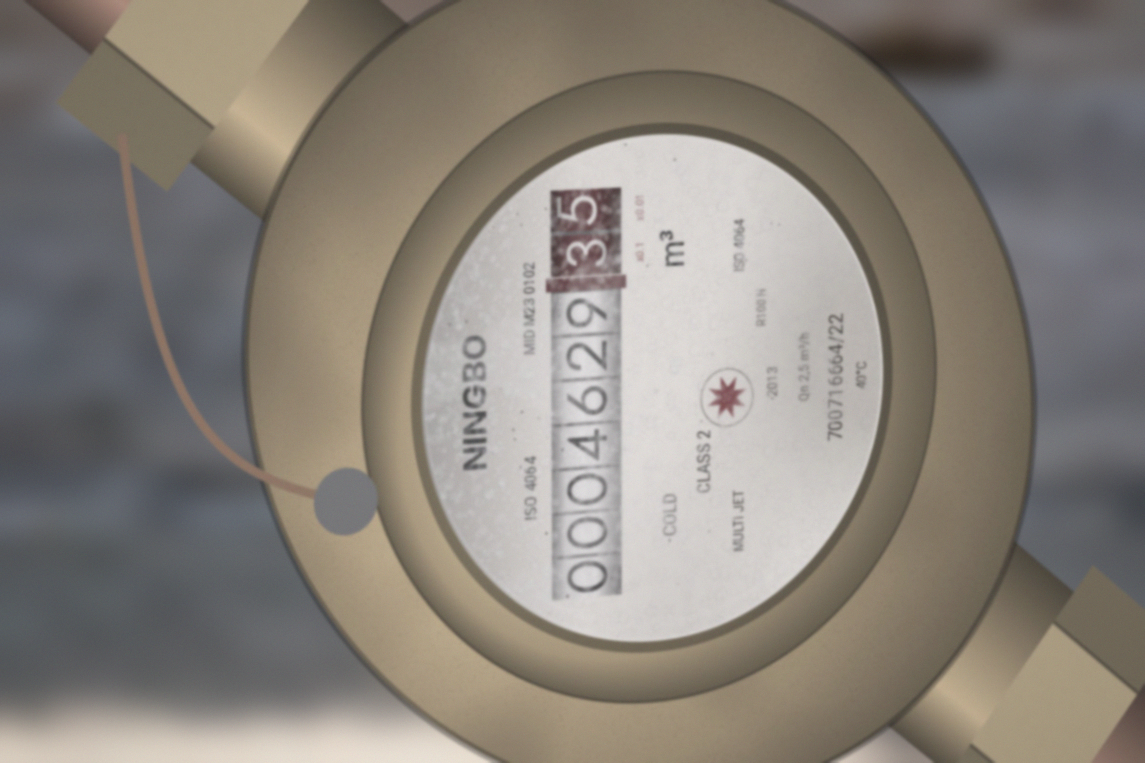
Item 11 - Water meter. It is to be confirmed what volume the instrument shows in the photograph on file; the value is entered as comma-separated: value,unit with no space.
4629.35,m³
